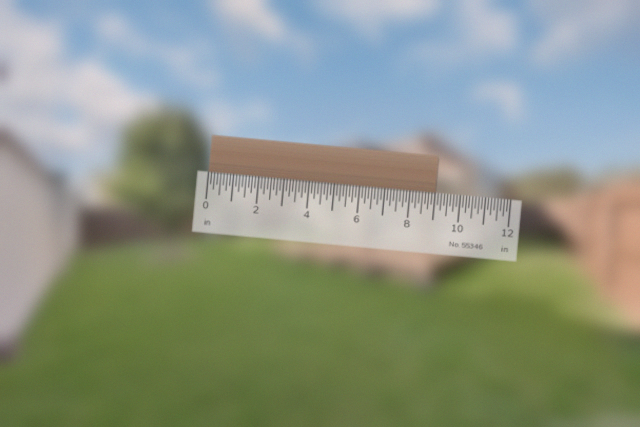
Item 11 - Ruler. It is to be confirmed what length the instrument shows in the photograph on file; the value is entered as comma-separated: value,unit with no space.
9,in
